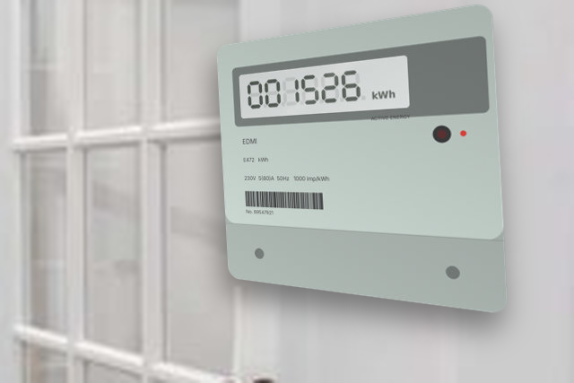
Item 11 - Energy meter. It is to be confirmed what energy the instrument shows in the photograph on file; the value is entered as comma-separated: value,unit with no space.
1526,kWh
